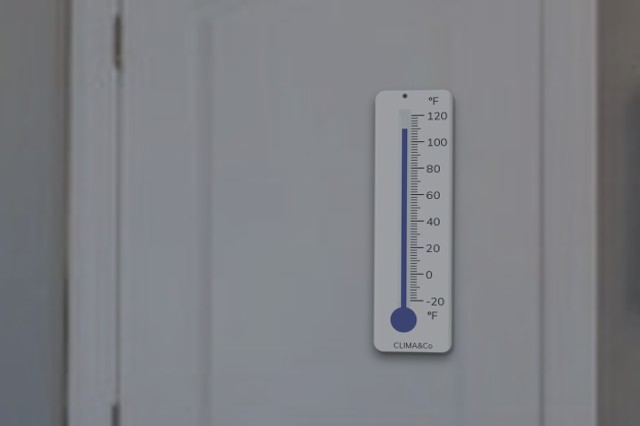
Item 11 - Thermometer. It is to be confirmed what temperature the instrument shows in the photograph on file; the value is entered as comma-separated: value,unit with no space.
110,°F
